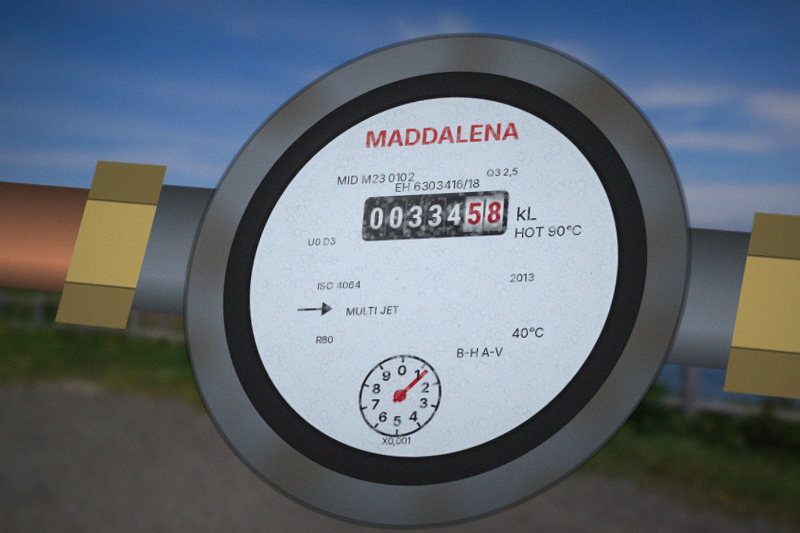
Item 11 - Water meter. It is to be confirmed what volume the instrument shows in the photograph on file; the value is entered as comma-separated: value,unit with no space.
334.581,kL
